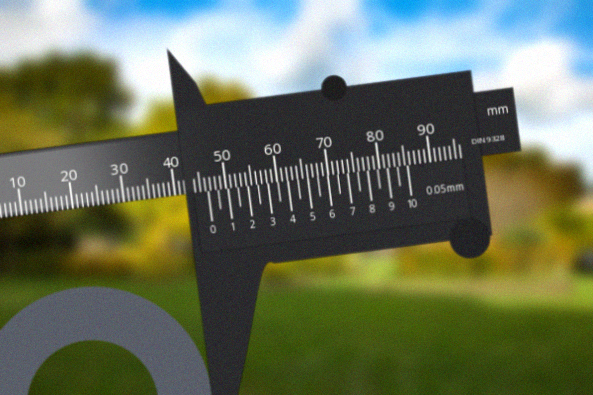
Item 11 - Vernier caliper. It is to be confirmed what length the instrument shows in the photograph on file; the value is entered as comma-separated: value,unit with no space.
46.5,mm
